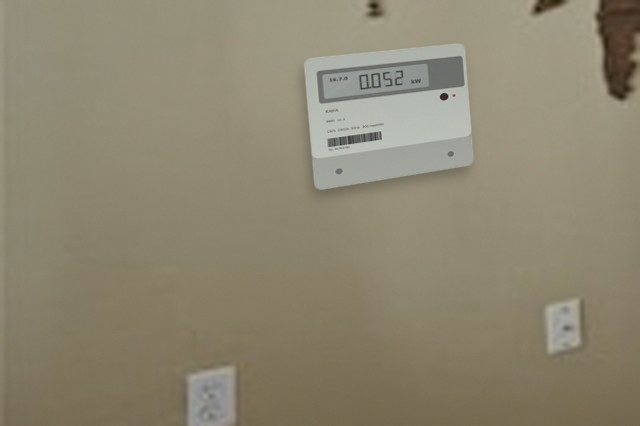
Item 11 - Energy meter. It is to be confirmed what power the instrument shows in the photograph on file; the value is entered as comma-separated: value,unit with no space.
0.052,kW
